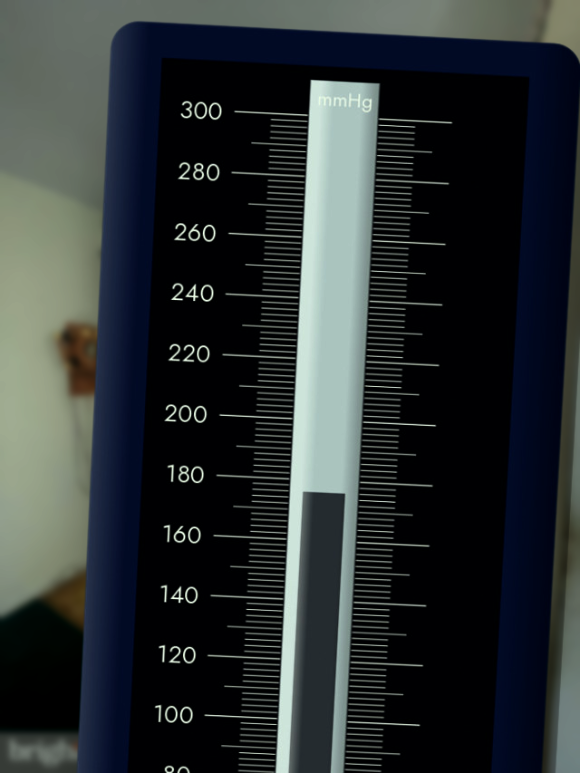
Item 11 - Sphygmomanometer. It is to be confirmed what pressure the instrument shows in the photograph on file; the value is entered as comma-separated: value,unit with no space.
176,mmHg
